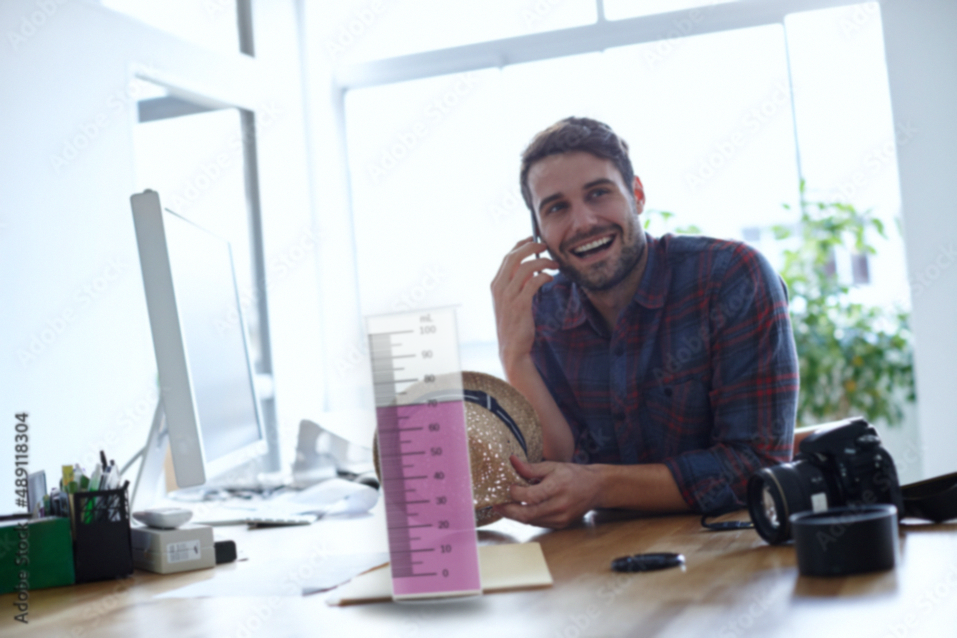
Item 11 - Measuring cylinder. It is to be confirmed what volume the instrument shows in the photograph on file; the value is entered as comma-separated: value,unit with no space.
70,mL
